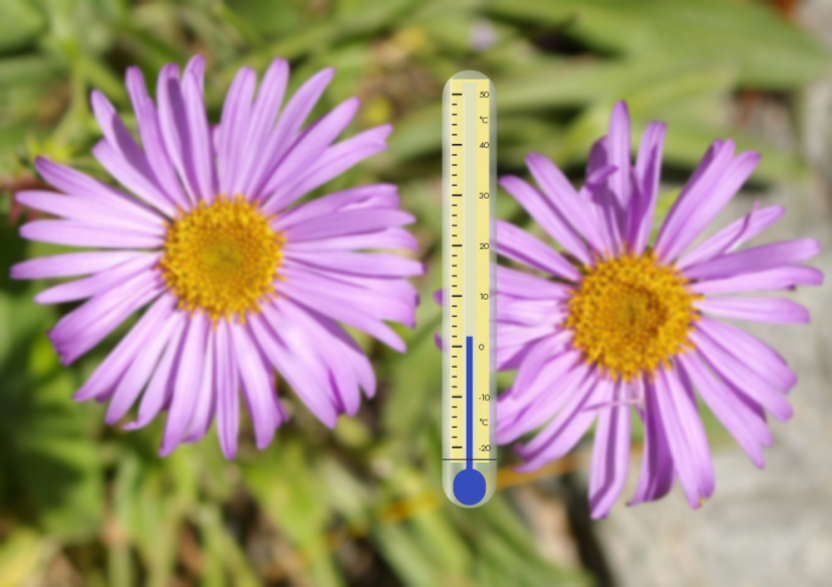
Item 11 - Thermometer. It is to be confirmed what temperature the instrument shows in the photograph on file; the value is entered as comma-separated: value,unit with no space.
2,°C
